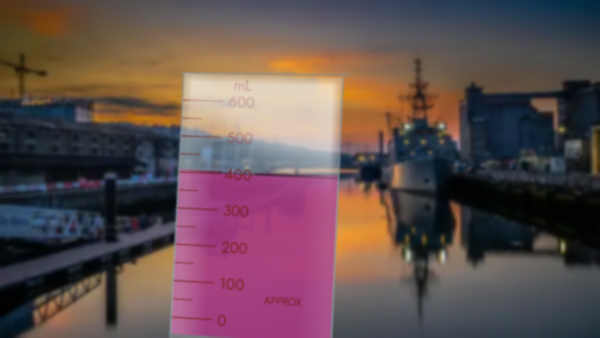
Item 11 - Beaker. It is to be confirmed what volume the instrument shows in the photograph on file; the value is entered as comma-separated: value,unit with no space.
400,mL
